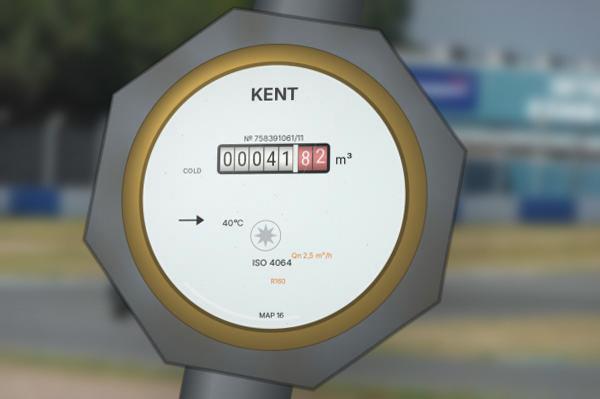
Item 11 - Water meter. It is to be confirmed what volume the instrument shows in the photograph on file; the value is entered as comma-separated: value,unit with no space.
41.82,m³
